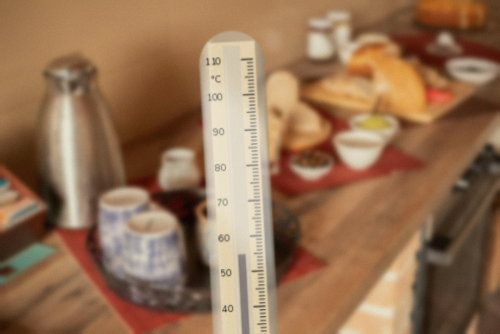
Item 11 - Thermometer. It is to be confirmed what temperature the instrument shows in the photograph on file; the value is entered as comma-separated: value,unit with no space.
55,°C
